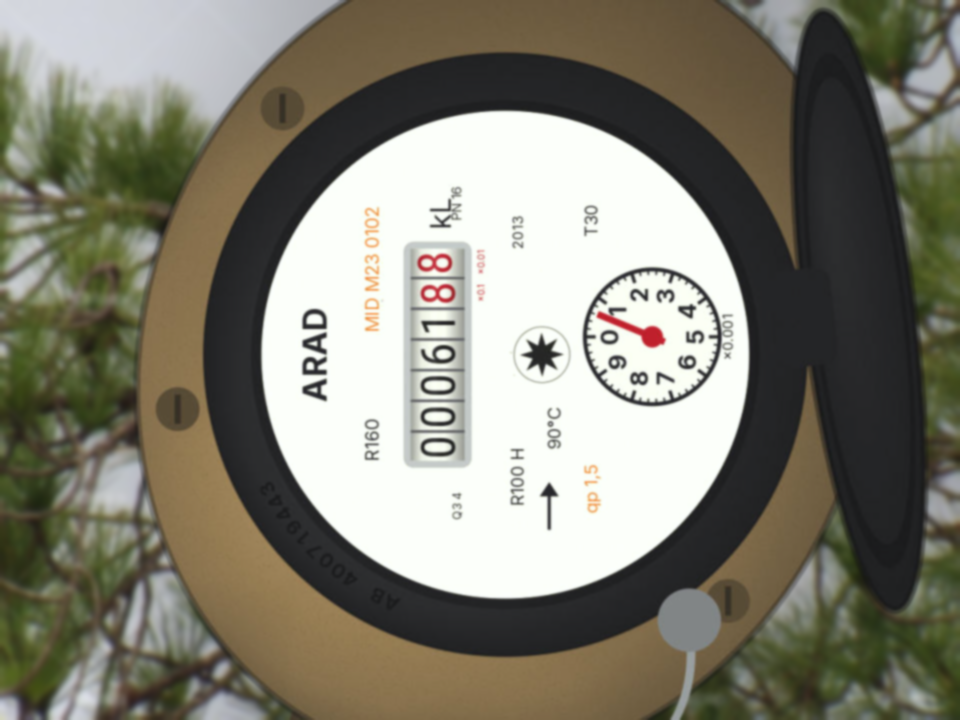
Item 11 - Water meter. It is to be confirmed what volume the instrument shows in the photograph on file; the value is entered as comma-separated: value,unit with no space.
61.880,kL
